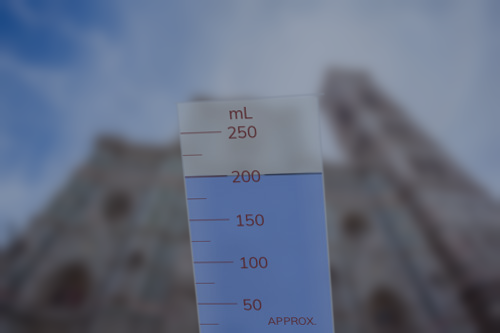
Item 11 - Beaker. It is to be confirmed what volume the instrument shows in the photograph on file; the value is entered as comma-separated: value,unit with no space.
200,mL
